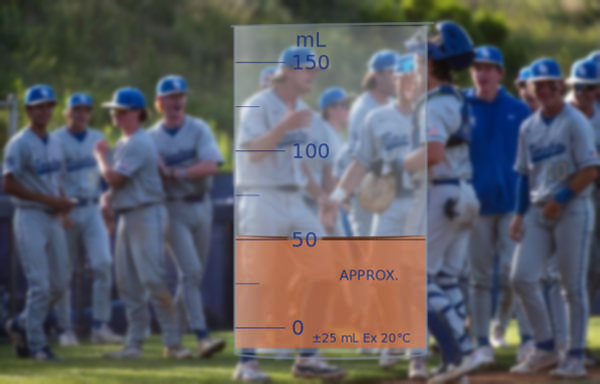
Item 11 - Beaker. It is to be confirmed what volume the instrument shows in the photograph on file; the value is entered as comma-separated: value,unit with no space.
50,mL
